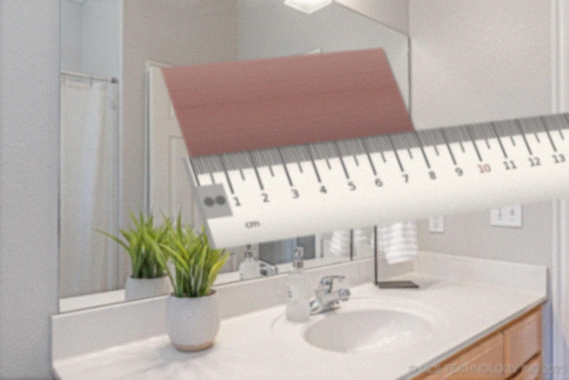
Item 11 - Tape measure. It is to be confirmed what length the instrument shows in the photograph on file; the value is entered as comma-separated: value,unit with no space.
8,cm
